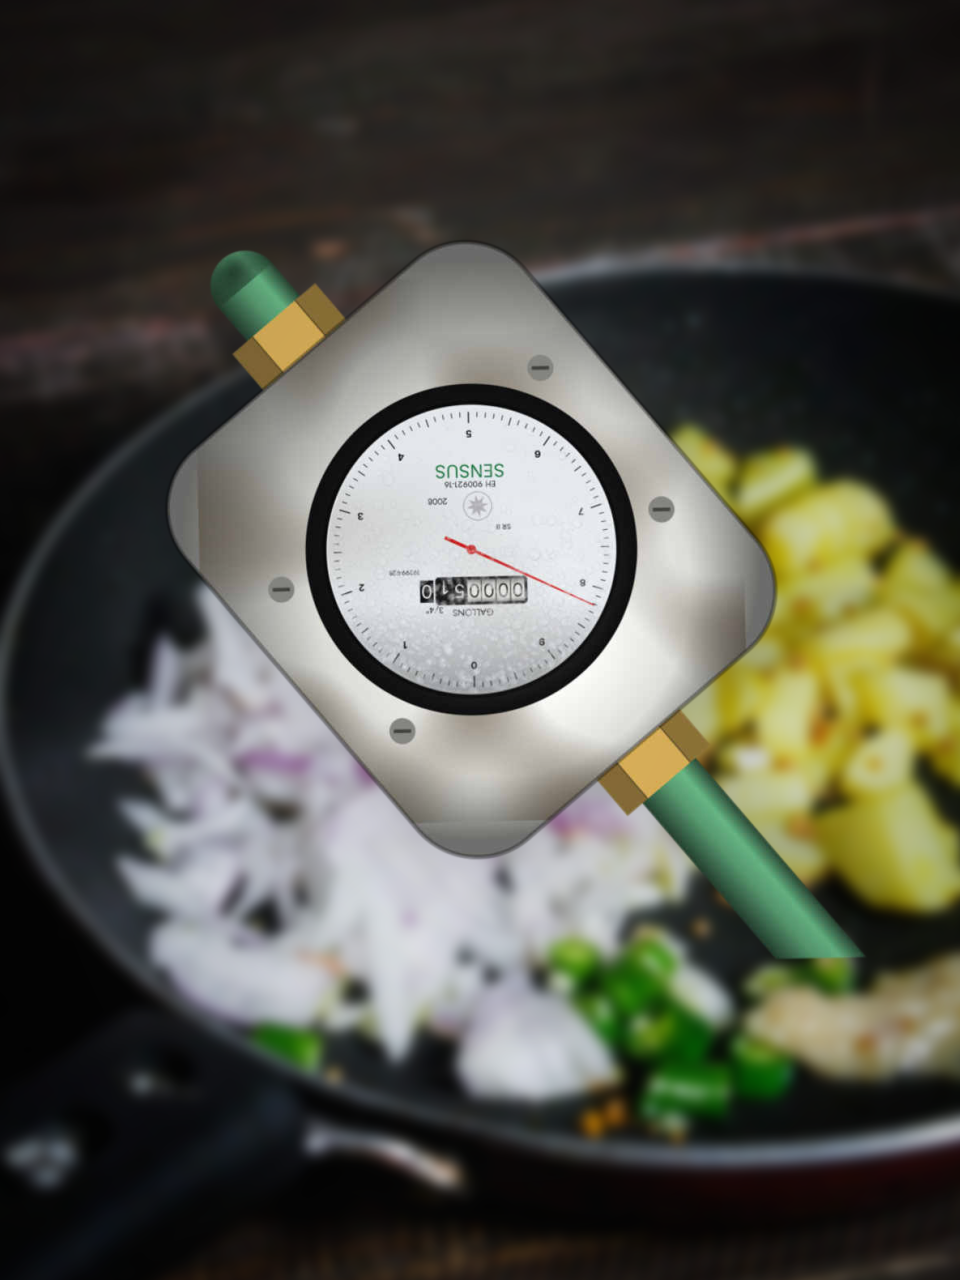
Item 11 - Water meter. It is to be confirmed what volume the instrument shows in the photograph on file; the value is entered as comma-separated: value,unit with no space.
508.2,gal
